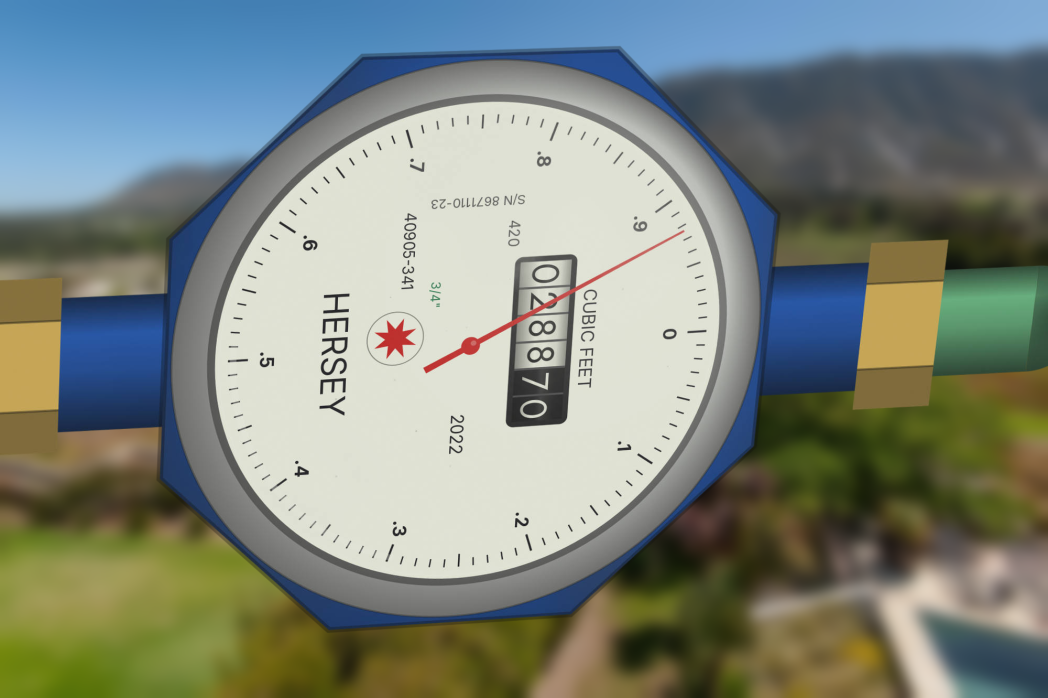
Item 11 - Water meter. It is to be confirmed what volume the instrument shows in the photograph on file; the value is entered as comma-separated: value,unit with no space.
28869.92,ft³
